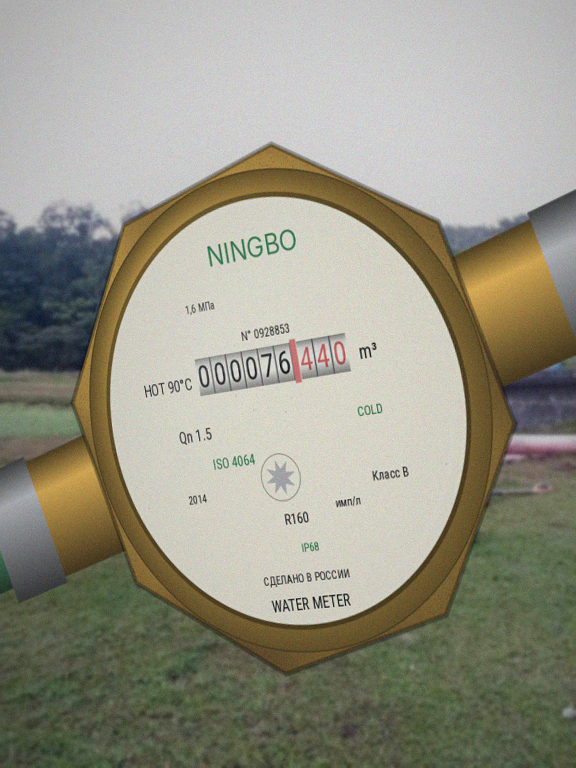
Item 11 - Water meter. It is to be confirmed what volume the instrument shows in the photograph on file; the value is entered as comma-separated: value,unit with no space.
76.440,m³
